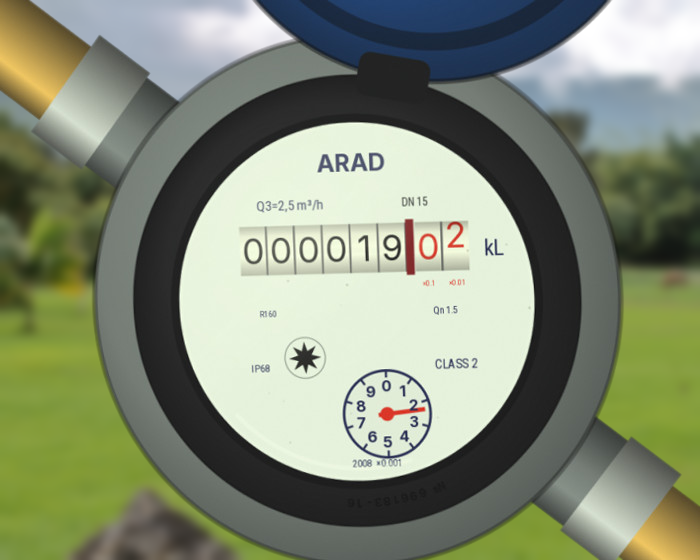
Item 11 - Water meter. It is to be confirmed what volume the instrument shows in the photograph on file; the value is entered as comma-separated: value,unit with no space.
19.022,kL
